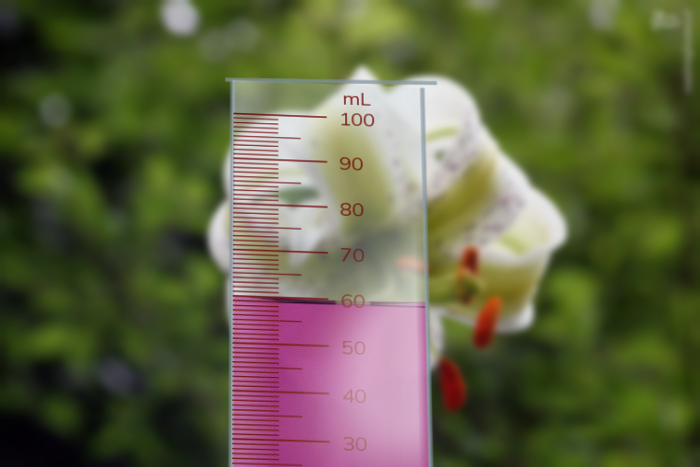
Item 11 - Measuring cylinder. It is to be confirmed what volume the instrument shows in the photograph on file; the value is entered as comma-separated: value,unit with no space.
59,mL
